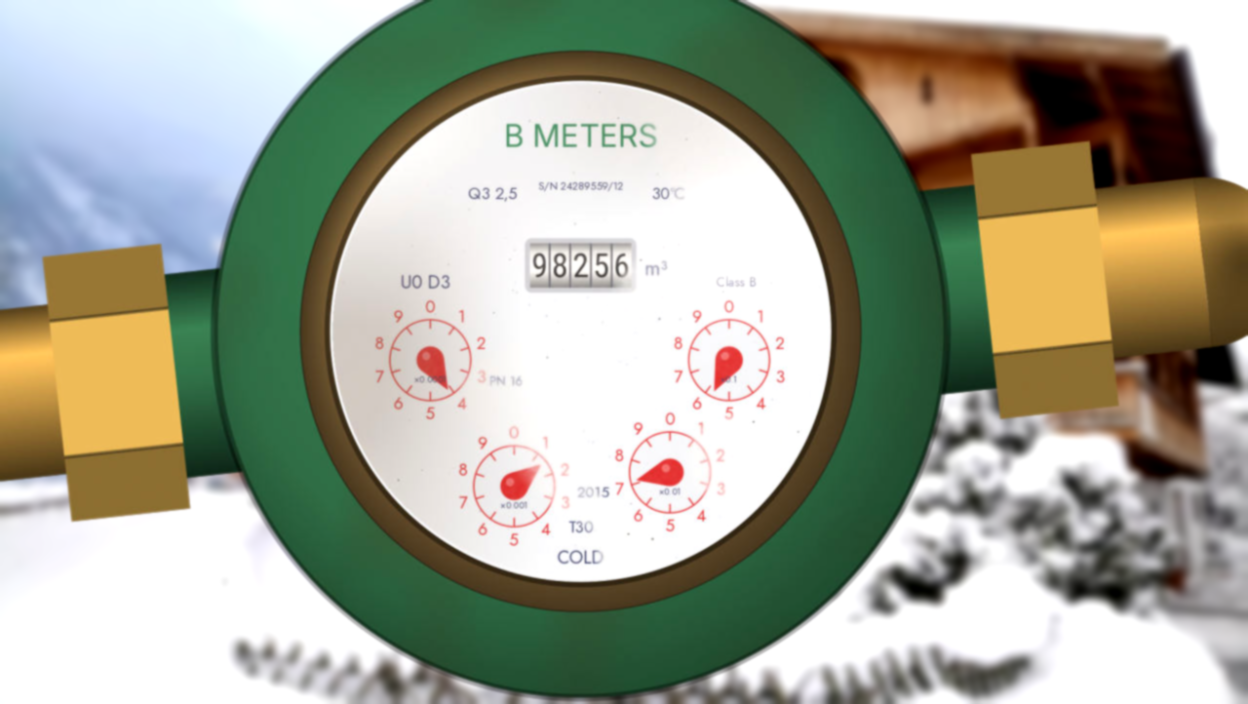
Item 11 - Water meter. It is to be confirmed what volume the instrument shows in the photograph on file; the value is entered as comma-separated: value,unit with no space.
98256.5714,m³
